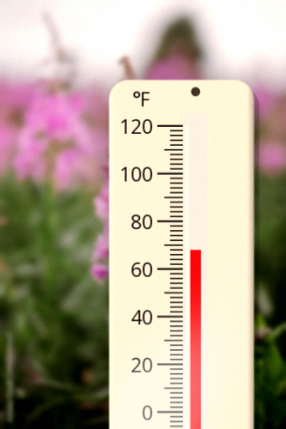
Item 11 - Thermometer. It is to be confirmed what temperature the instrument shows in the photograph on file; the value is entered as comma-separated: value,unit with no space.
68,°F
